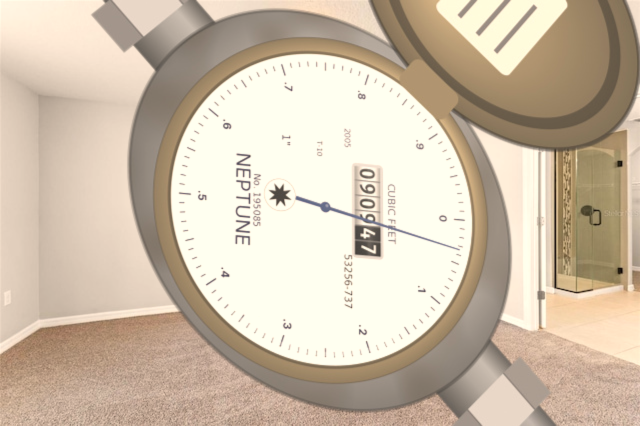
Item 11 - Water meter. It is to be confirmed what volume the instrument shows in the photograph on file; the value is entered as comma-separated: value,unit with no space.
90947.03,ft³
